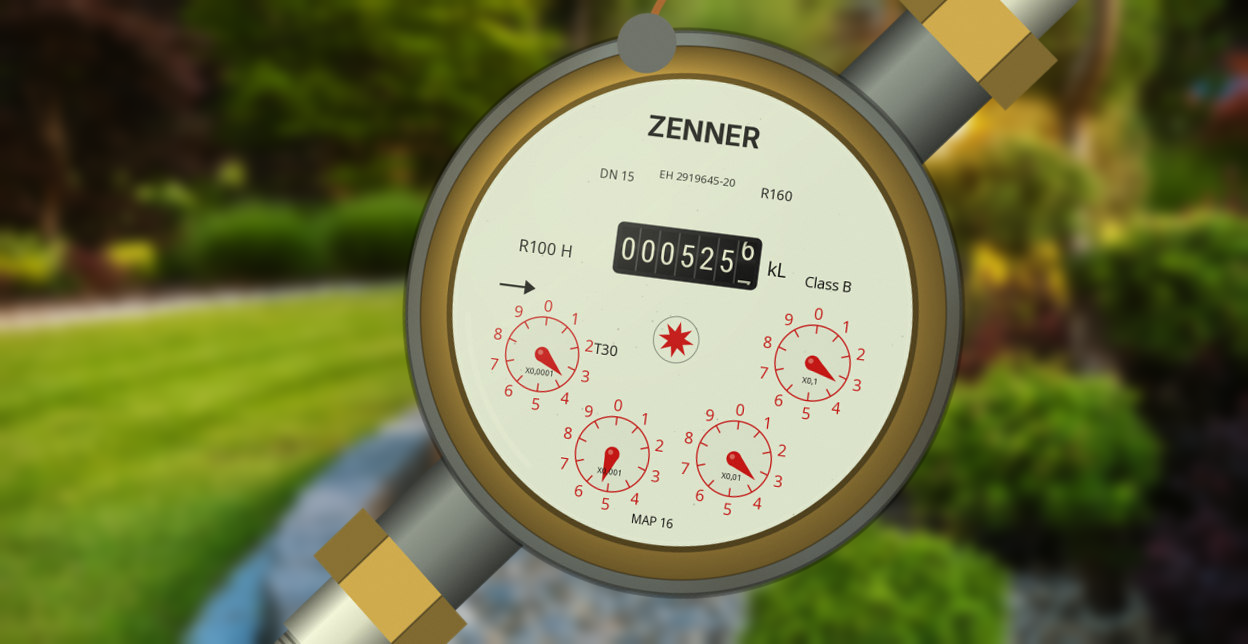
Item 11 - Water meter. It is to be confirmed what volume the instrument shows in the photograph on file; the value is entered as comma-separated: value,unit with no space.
5256.3353,kL
